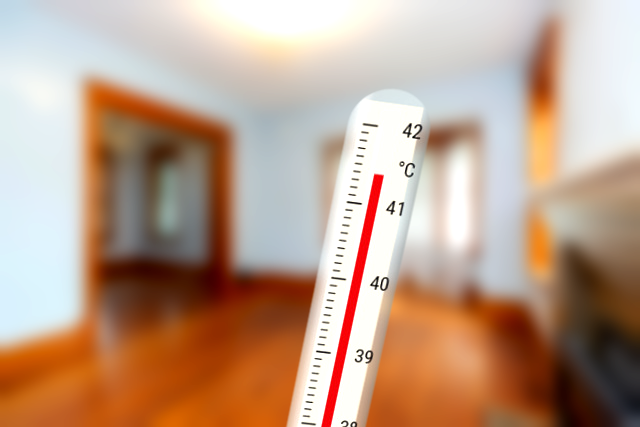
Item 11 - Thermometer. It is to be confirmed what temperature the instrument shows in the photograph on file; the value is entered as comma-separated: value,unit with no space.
41.4,°C
